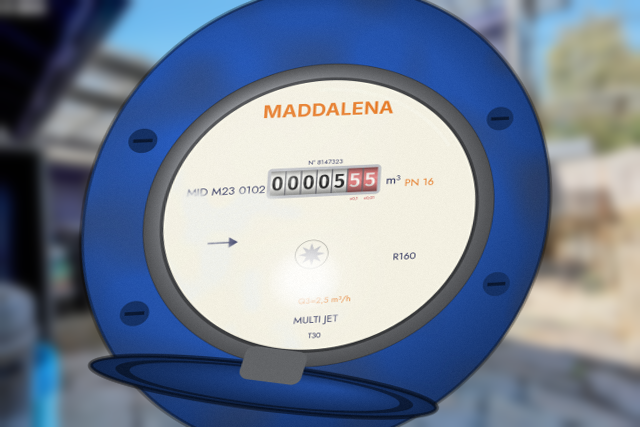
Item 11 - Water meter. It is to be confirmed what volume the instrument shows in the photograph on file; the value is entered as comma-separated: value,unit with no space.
5.55,m³
